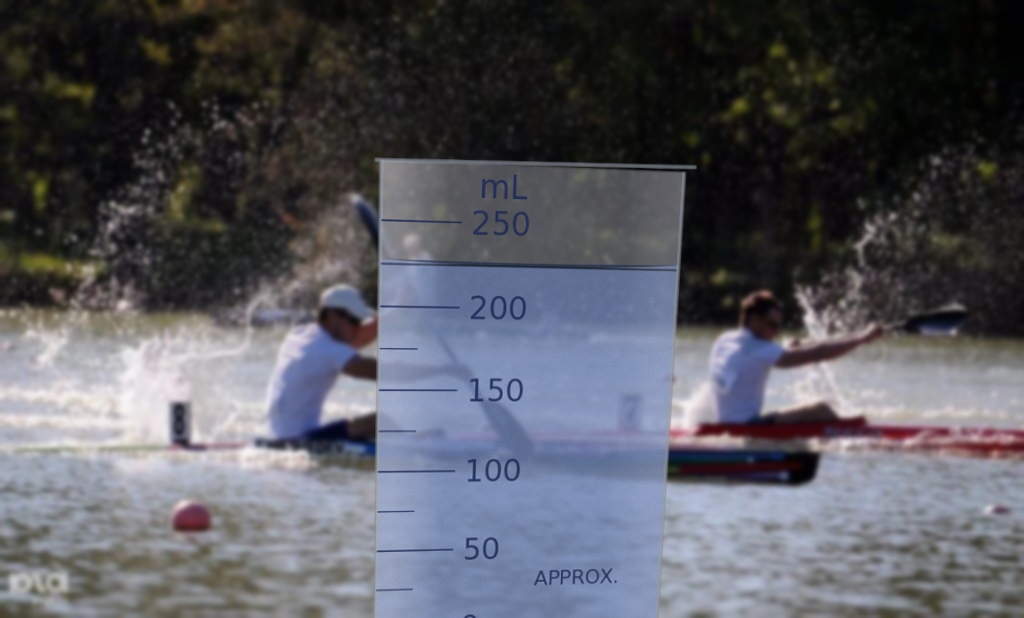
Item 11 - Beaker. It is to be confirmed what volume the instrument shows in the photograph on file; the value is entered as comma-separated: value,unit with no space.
225,mL
